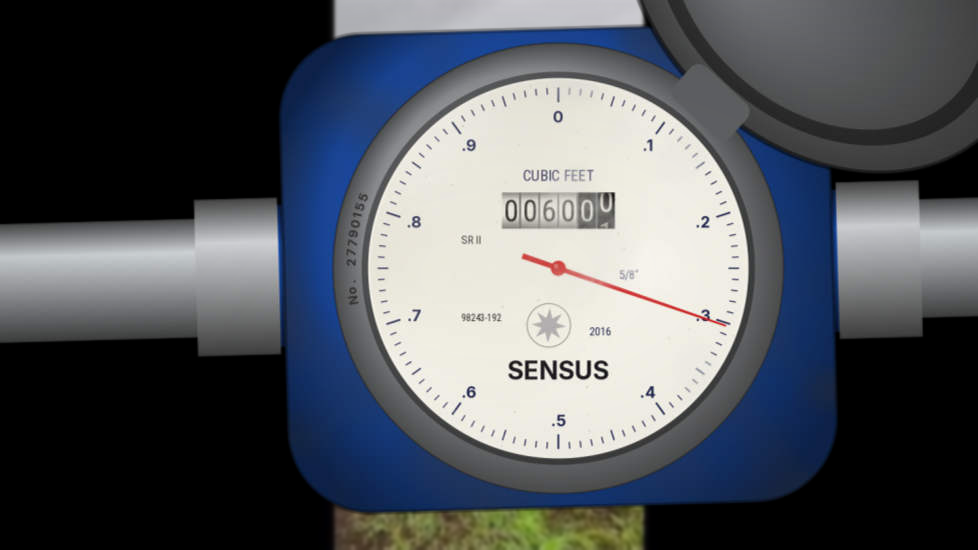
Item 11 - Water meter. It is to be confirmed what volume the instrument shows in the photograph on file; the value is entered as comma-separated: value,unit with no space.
6000.30,ft³
